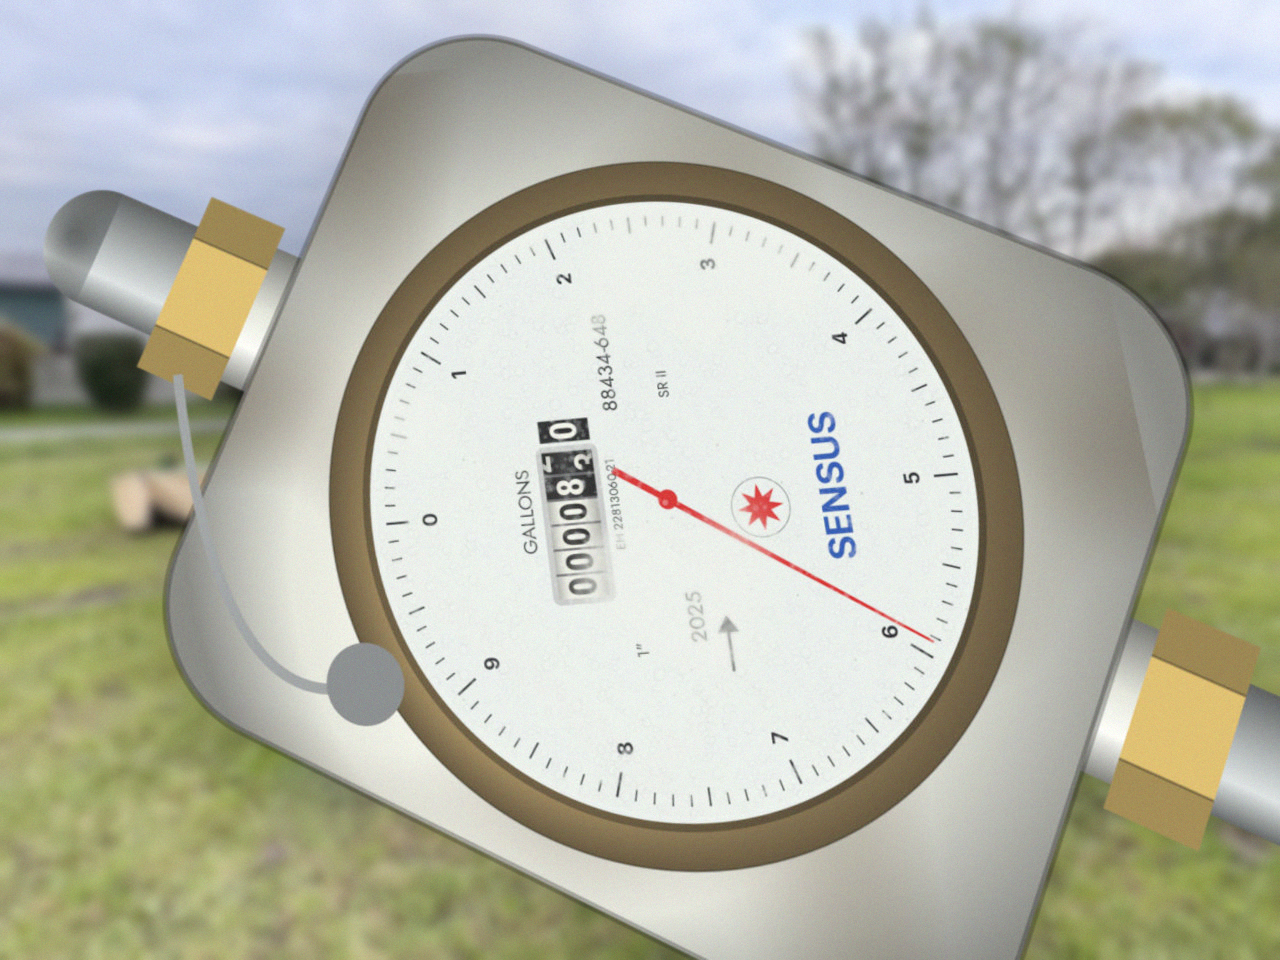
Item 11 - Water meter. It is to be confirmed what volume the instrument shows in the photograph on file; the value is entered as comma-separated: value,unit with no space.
825.9,gal
